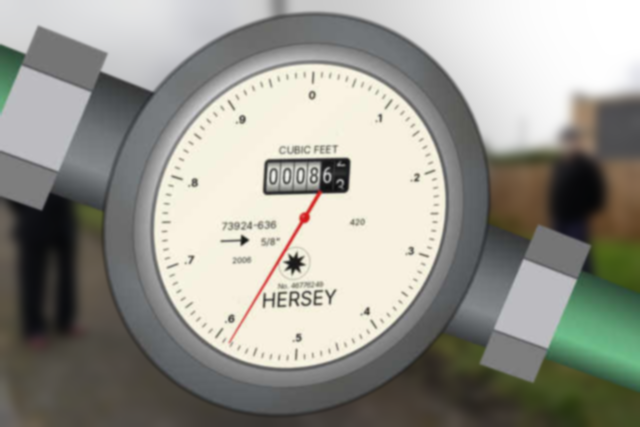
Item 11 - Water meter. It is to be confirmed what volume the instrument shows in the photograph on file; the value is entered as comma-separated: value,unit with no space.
862.58,ft³
